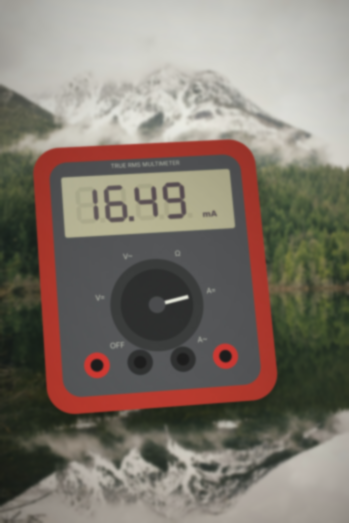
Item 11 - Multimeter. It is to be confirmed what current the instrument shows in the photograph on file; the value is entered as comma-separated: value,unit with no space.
16.49,mA
